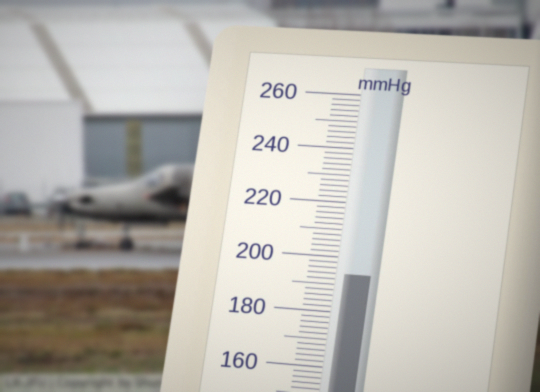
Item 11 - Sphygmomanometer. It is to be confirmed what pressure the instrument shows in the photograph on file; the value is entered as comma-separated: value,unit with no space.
194,mmHg
